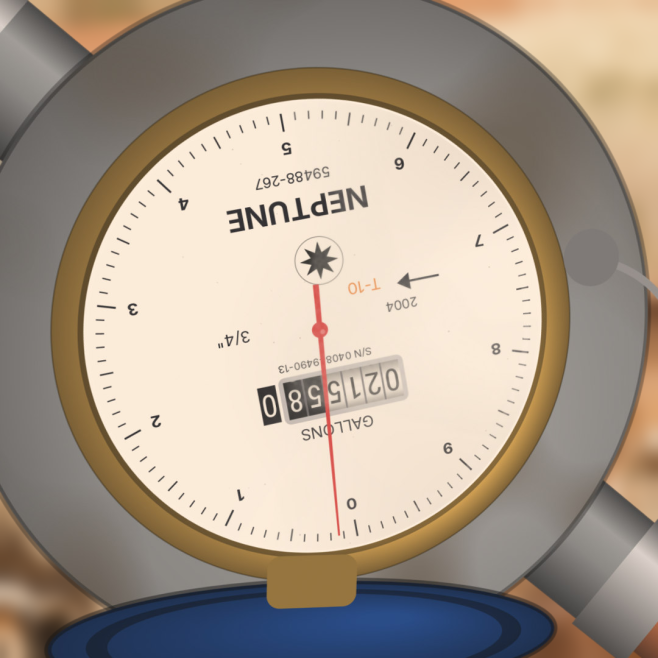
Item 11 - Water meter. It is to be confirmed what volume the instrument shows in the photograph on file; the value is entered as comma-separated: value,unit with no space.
215580.1,gal
